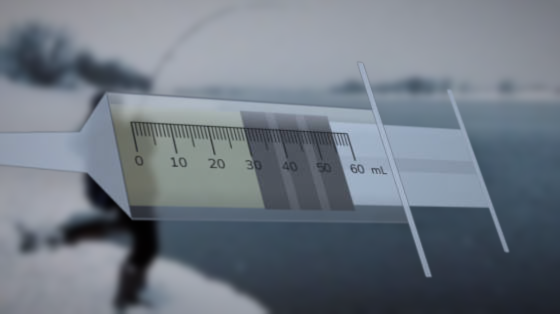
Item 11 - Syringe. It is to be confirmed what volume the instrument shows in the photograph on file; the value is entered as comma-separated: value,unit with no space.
30,mL
